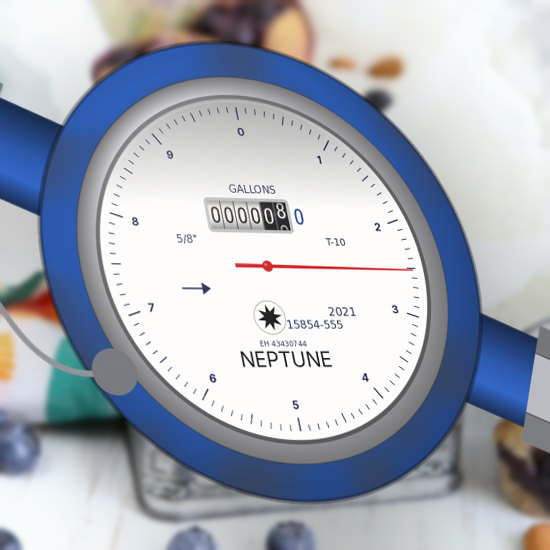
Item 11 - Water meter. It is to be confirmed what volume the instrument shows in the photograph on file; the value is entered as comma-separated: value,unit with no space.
82.5,gal
